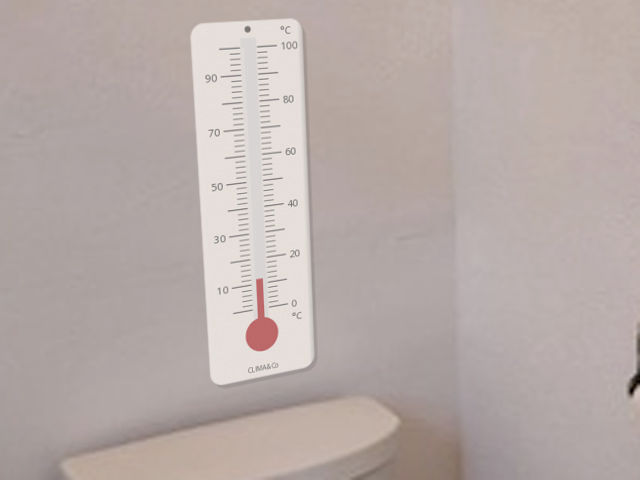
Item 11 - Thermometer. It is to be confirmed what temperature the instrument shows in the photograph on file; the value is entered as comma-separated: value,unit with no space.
12,°C
